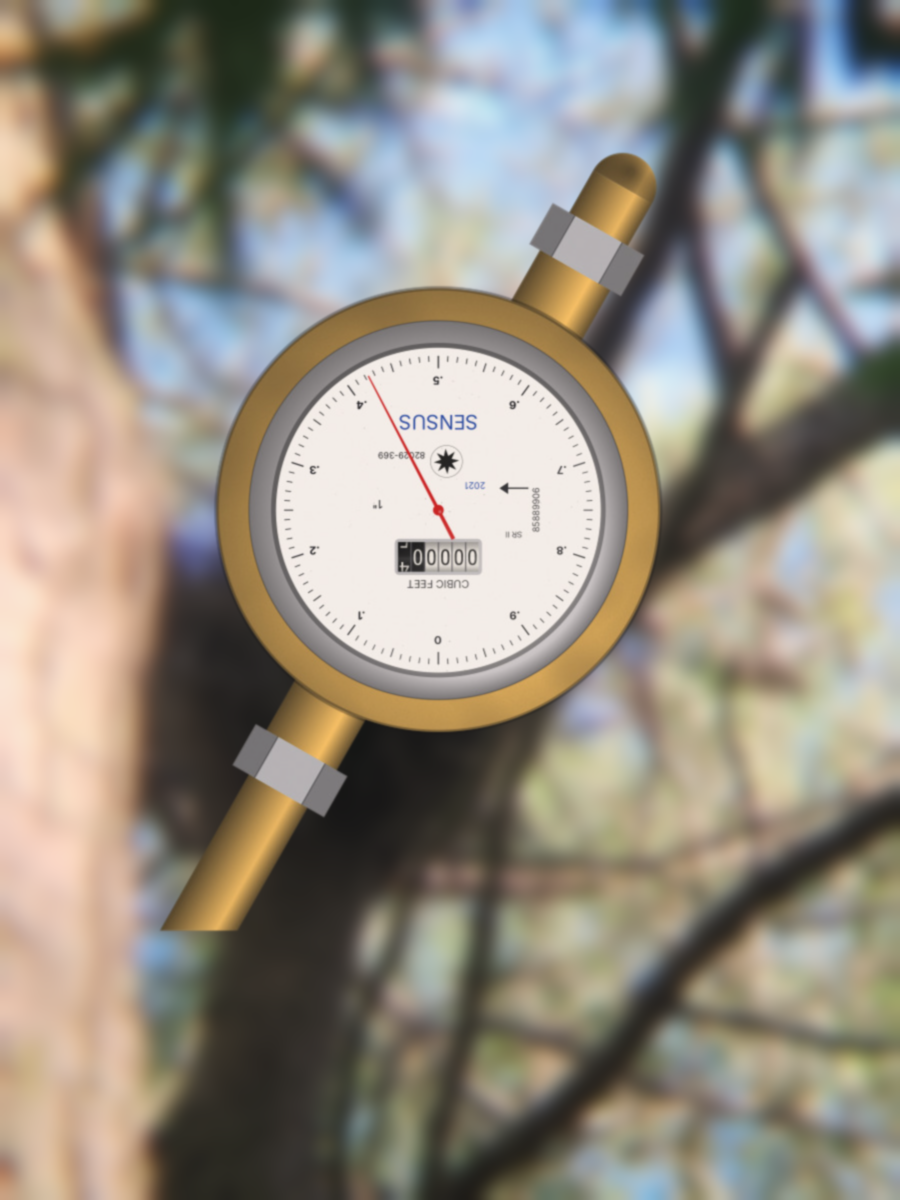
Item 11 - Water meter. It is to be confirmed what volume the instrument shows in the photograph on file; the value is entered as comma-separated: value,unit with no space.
4.42,ft³
